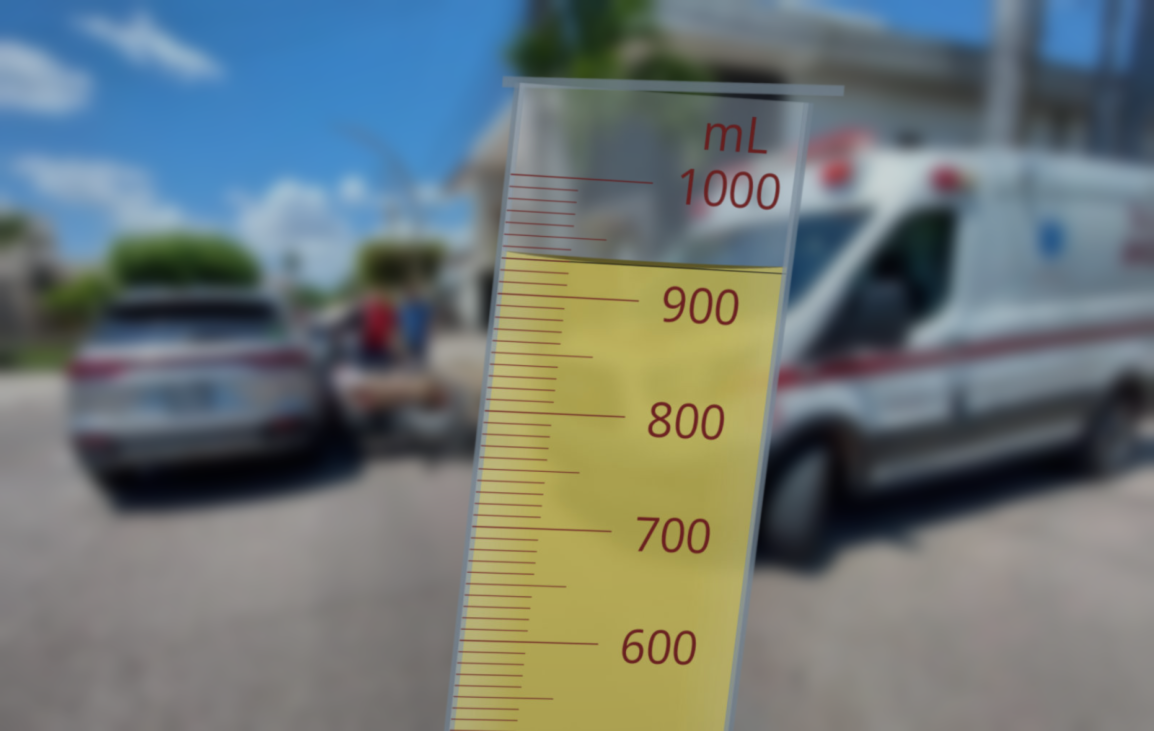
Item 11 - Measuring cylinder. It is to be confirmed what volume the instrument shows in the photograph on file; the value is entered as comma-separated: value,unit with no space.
930,mL
